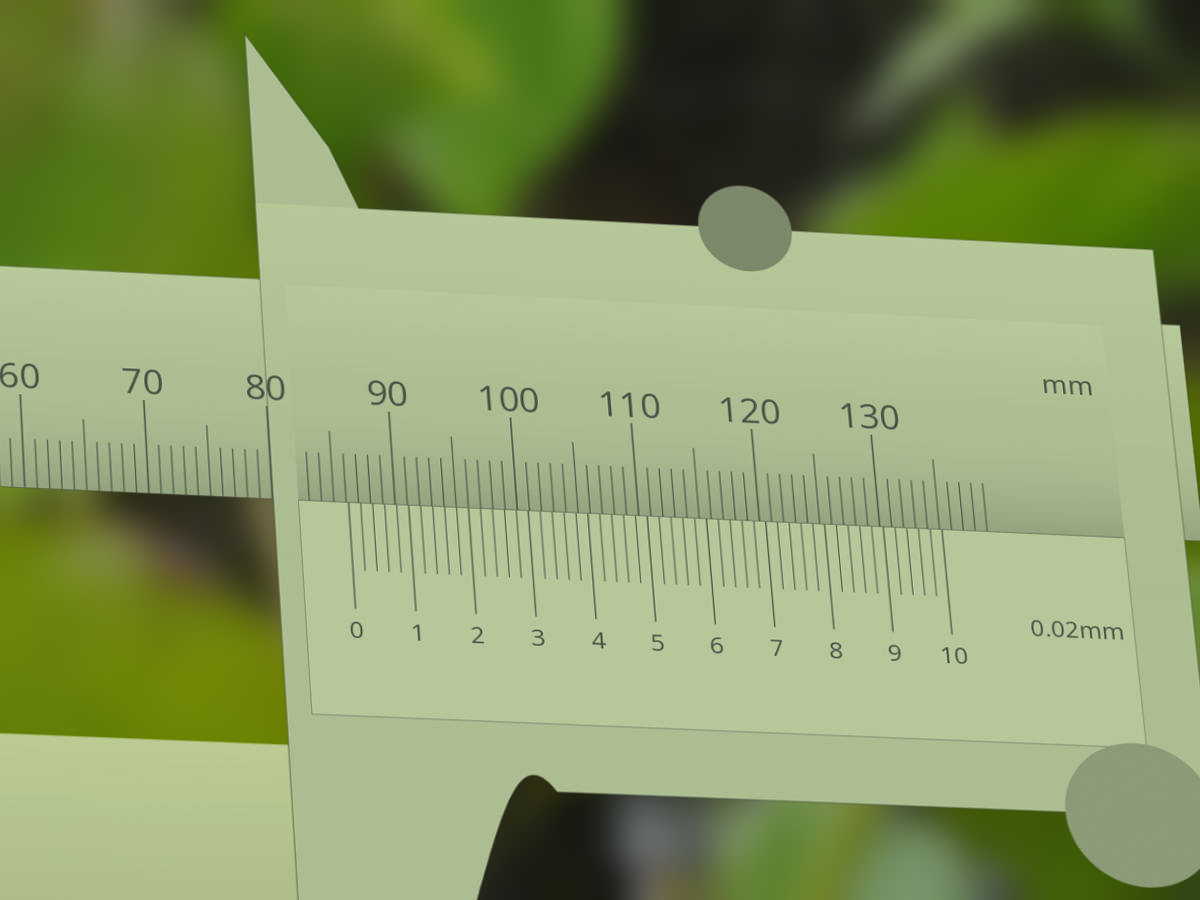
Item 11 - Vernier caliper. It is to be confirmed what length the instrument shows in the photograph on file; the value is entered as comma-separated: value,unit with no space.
86.2,mm
